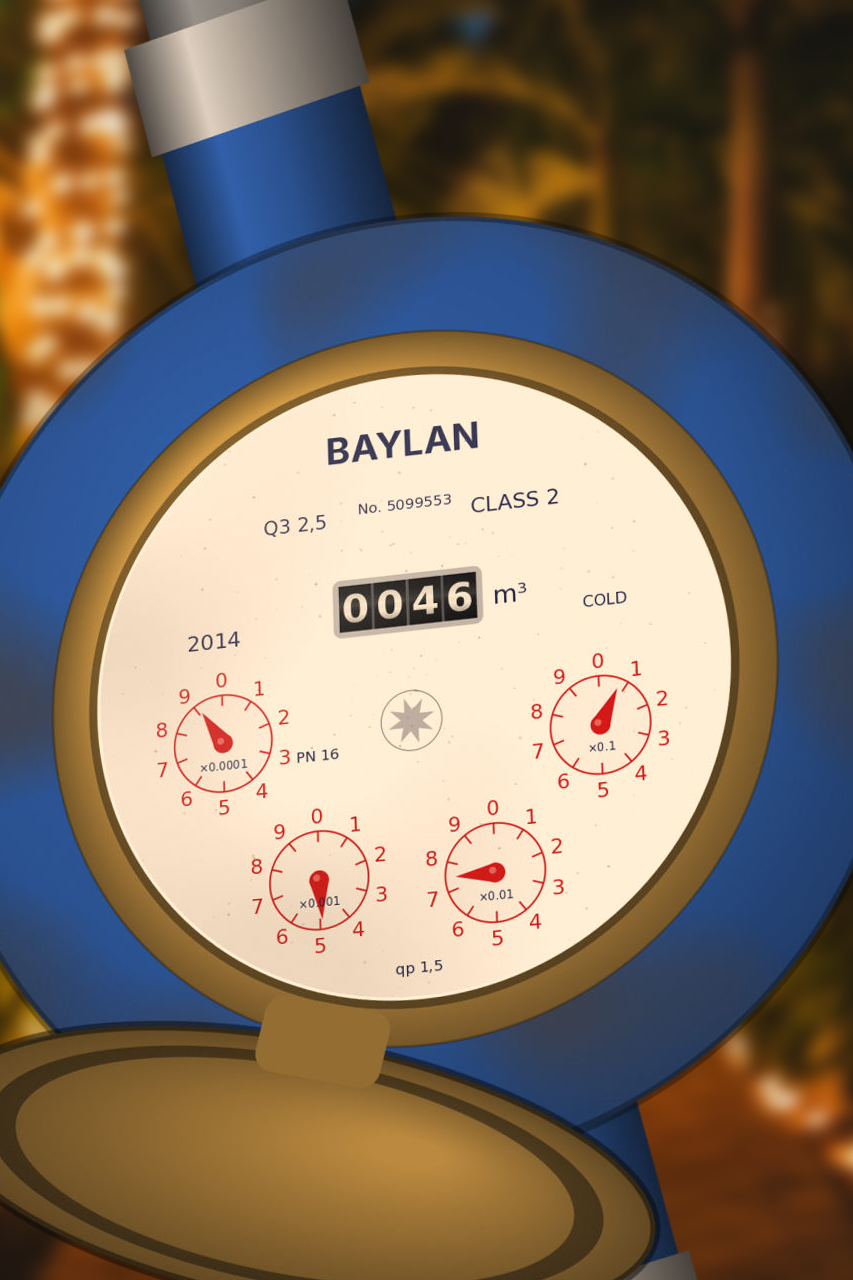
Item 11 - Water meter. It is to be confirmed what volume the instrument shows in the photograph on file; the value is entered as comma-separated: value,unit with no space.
46.0749,m³
